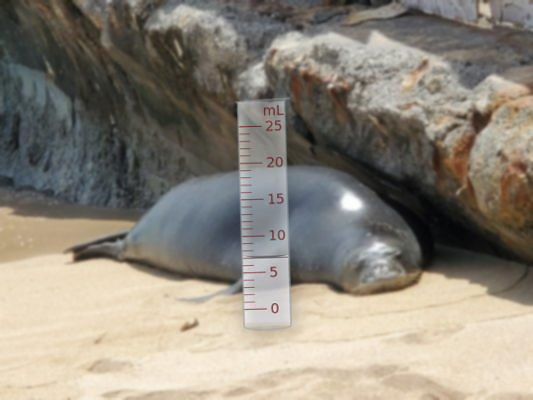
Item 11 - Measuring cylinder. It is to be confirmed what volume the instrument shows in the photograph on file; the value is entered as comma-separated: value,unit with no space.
7,mL
